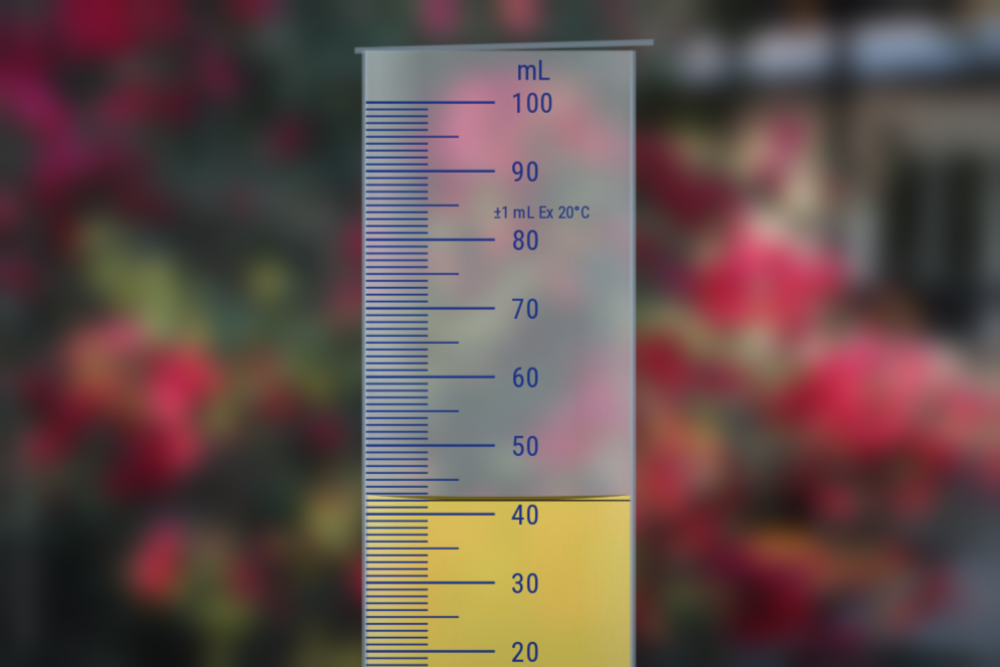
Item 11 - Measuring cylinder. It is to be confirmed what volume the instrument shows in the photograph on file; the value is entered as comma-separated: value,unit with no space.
42,mL
